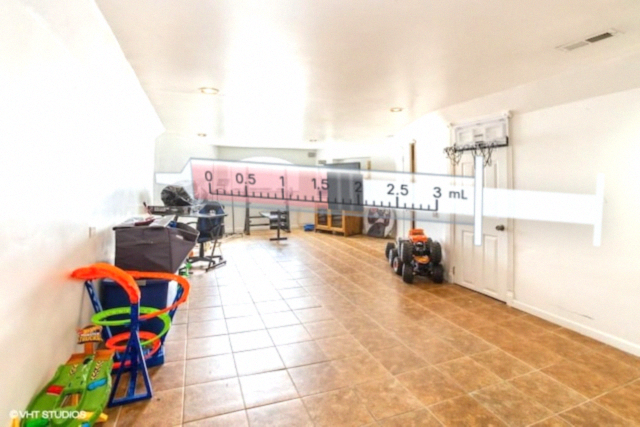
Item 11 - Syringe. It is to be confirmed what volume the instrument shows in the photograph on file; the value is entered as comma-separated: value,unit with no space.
1.6,mL
